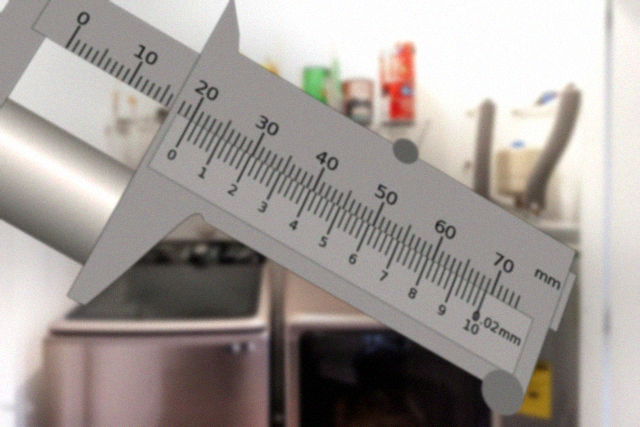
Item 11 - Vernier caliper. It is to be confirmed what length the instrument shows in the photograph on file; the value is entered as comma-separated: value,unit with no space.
20.0,mm
